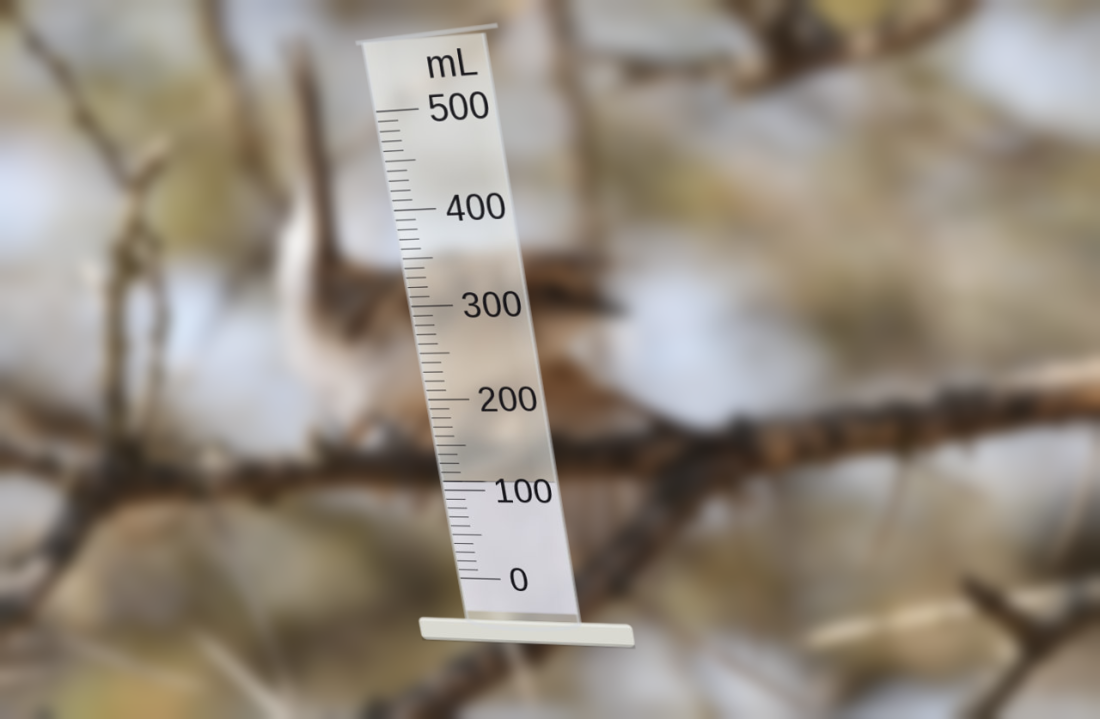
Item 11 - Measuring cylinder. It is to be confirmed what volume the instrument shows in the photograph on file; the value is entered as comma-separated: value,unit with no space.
110,mL
